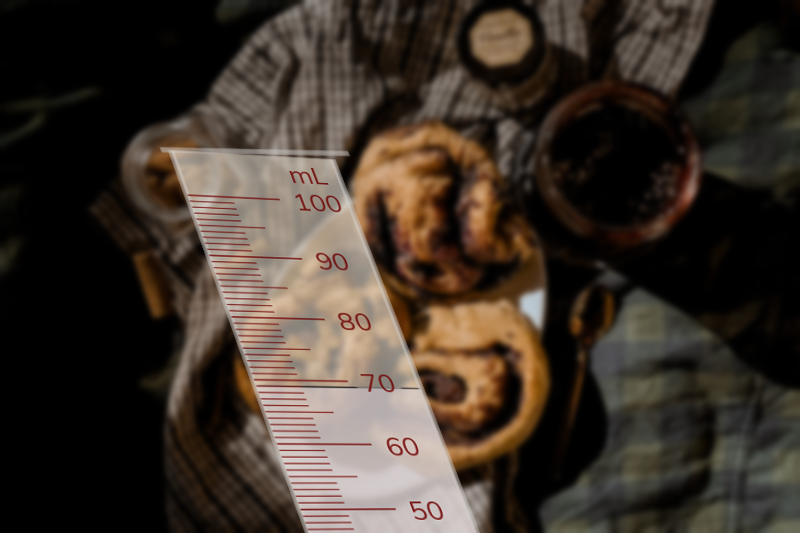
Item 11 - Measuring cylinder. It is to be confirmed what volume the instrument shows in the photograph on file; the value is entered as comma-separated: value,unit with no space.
69,mL
